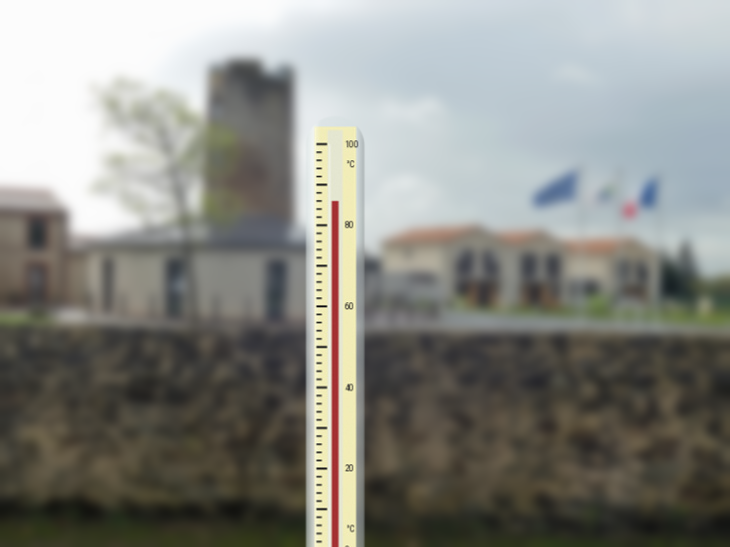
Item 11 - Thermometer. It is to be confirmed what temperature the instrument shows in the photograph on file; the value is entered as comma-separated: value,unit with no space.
86,°C
